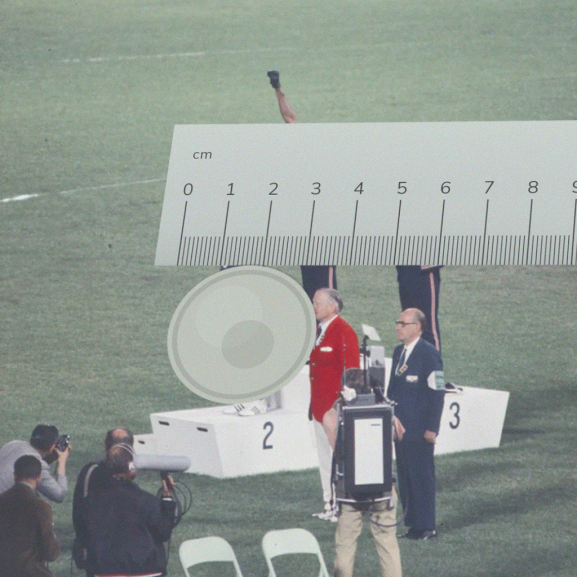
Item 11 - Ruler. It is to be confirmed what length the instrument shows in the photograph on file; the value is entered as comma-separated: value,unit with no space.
3.4,cm
